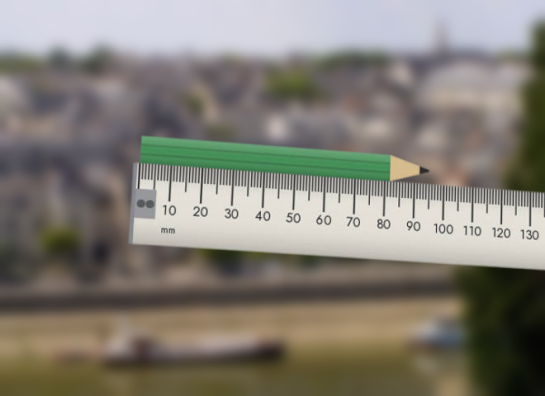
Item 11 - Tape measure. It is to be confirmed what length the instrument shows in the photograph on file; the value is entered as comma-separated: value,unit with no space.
95,mm
